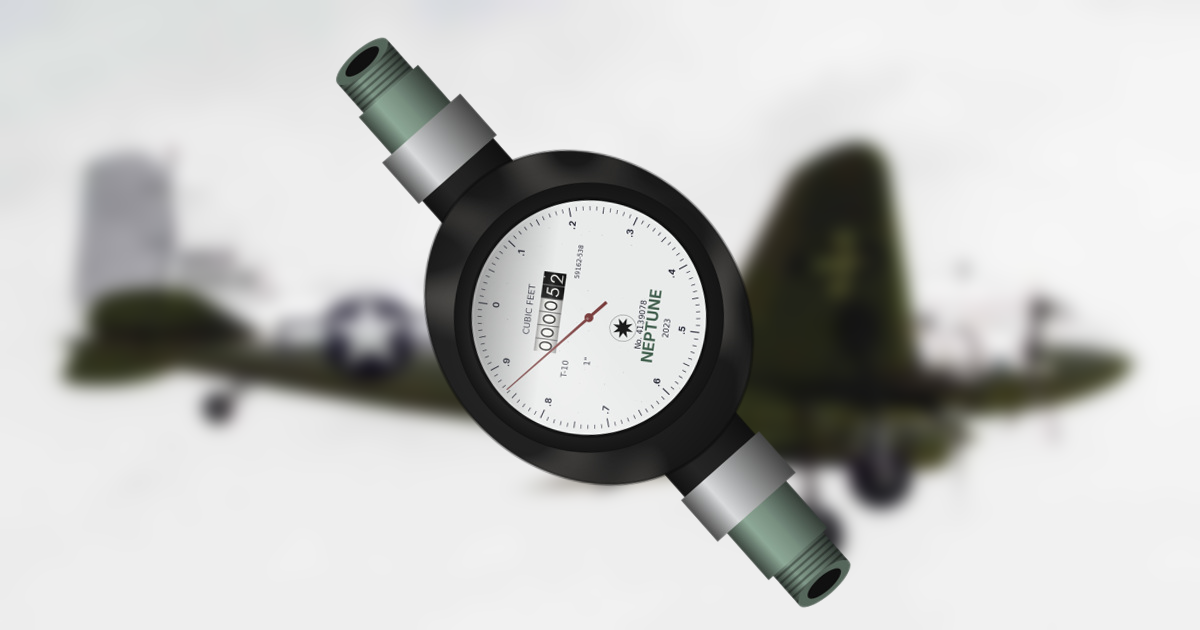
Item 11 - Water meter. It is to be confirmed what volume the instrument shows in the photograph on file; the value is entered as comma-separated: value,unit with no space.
51.86,ft³
